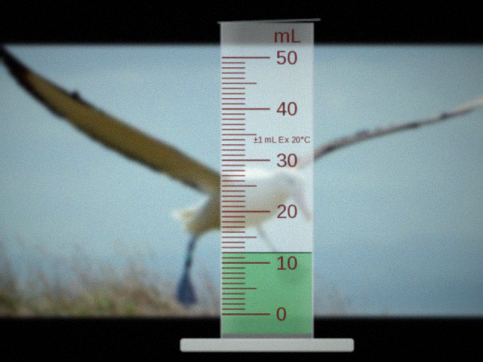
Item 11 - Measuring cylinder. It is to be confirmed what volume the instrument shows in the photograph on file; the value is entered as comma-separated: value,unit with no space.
12,mL
